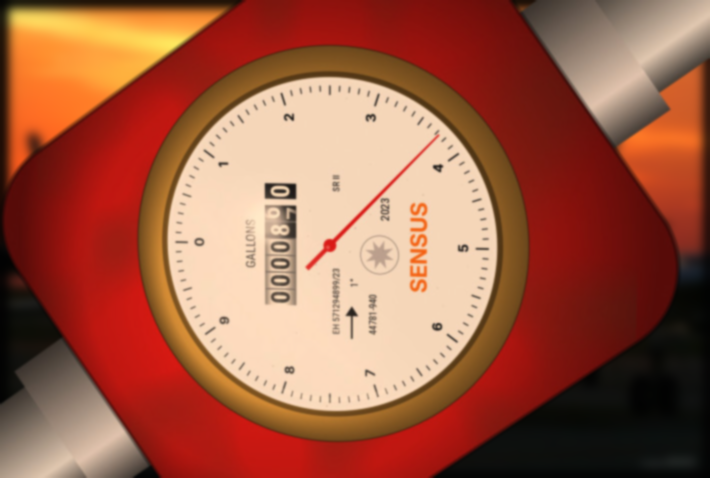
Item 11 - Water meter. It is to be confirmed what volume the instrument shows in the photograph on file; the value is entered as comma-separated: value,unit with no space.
863.7,gal
